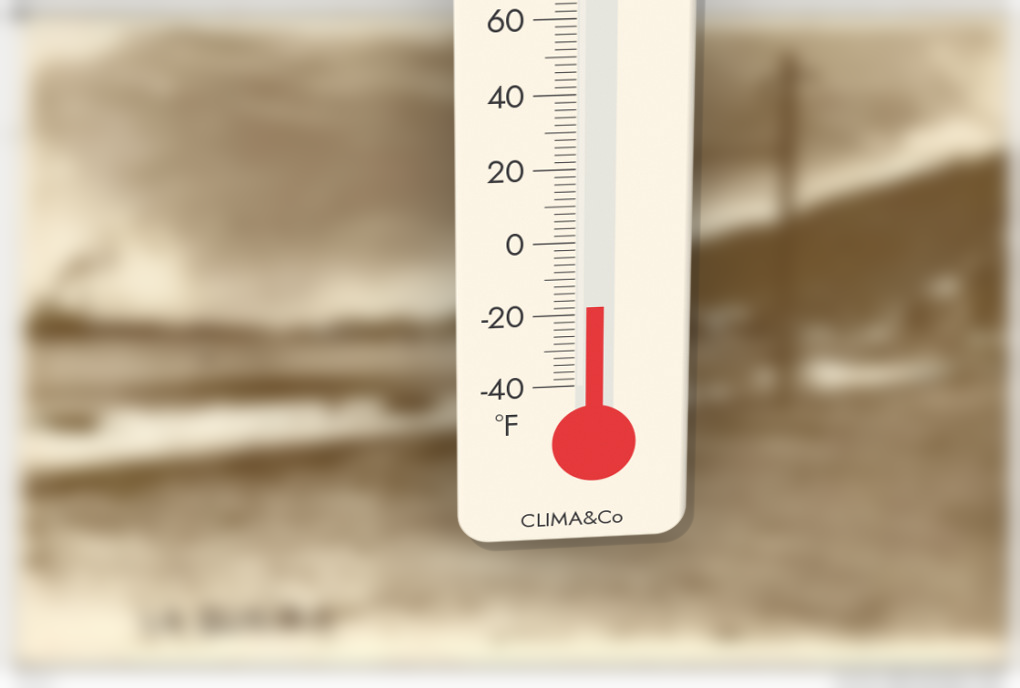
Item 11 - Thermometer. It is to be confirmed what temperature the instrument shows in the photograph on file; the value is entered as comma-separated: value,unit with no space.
-18,°F
